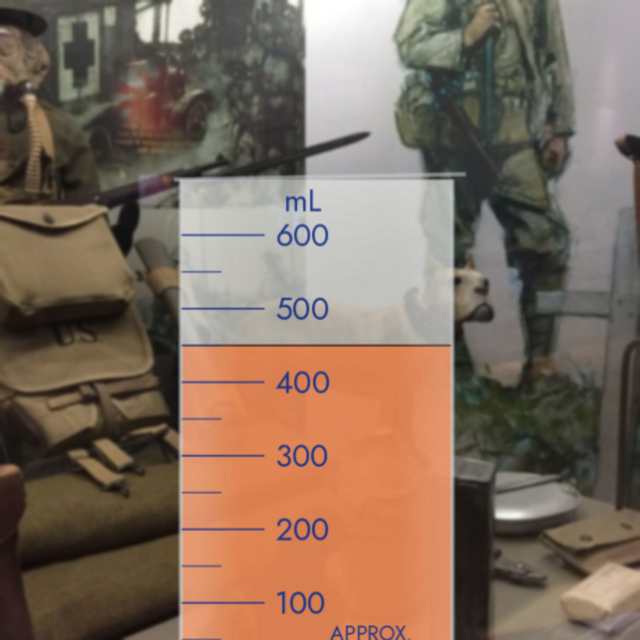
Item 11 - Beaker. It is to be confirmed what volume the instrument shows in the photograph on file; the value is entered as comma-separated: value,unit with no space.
450,mL
